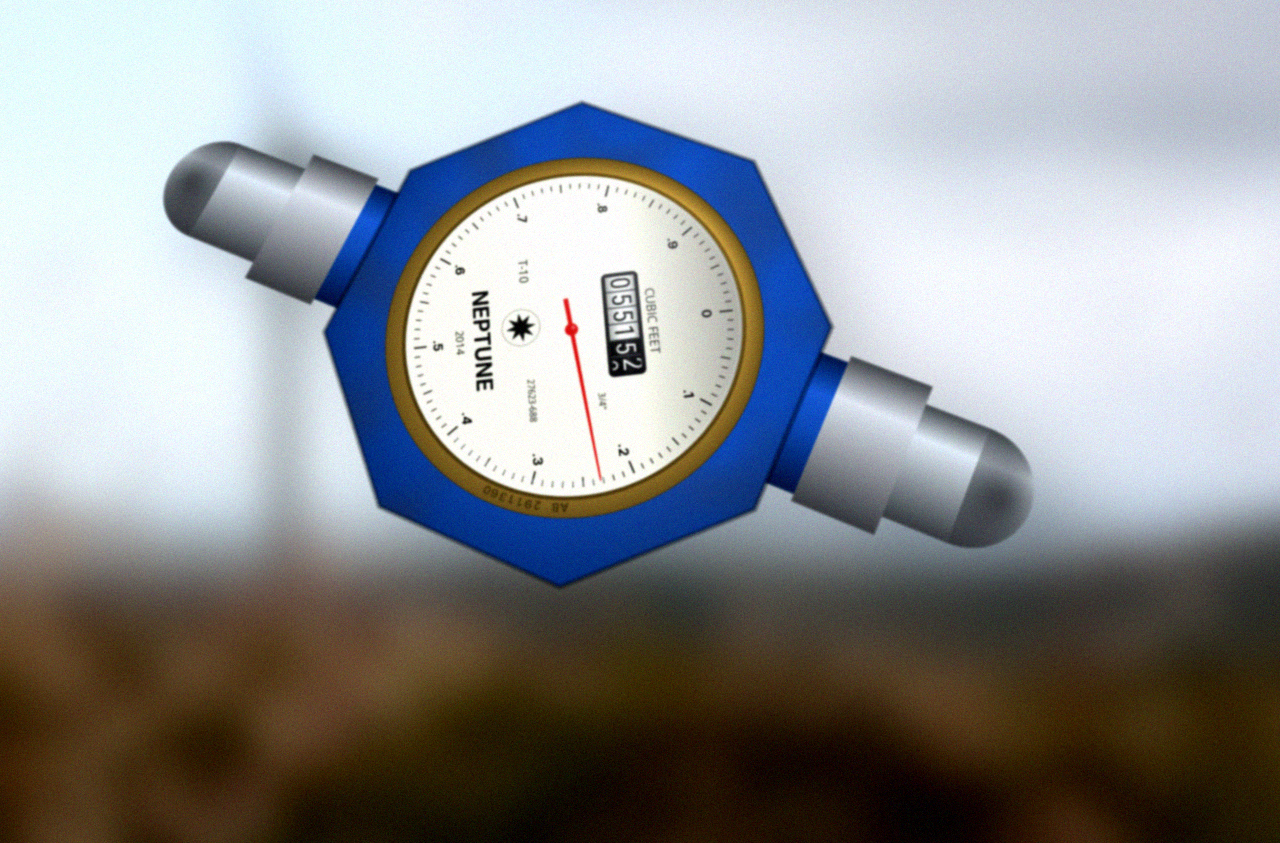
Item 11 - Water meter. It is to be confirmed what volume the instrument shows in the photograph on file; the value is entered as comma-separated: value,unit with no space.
55152.23,ft³
